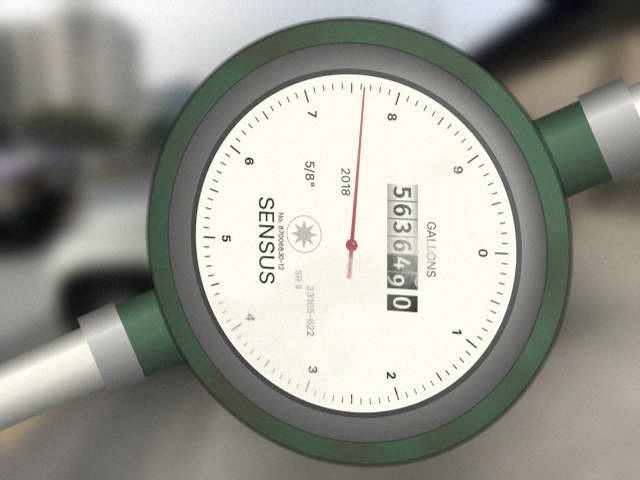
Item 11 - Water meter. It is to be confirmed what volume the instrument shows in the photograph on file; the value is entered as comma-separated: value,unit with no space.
5636487.6,gal
